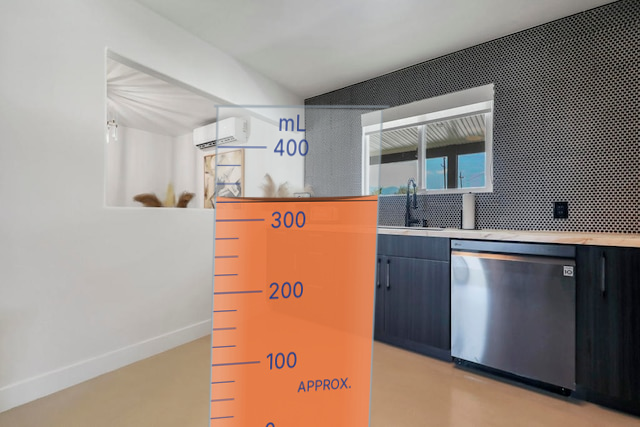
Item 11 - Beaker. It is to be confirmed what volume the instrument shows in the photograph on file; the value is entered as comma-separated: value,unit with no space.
325,mL
